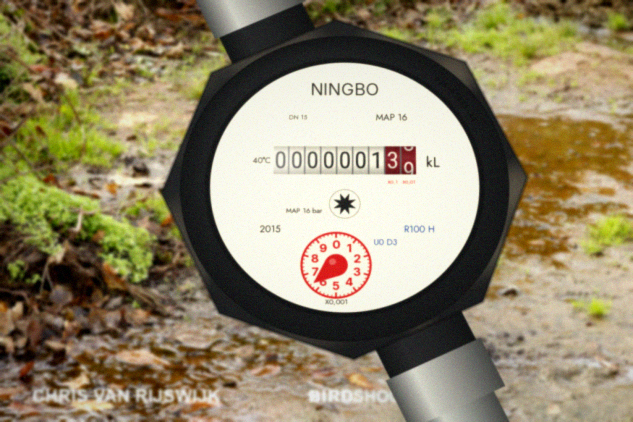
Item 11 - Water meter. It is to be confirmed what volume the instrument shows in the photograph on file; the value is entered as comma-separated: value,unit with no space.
1.386,kL
